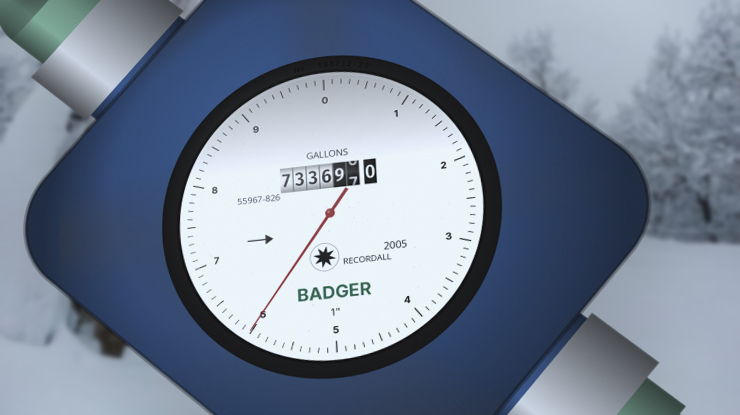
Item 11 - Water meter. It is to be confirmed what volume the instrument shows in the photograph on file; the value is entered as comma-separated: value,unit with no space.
7336966.0,gal
